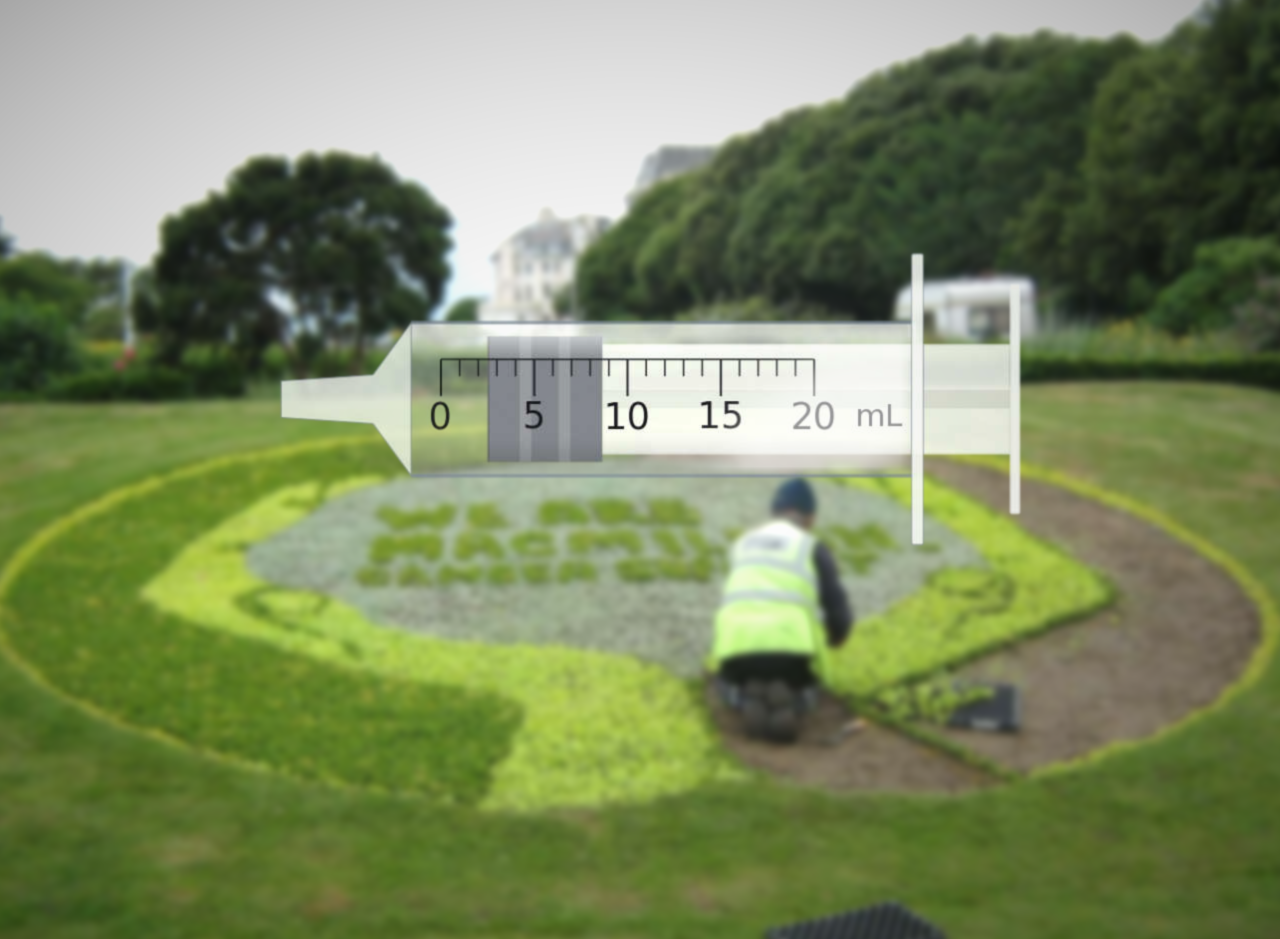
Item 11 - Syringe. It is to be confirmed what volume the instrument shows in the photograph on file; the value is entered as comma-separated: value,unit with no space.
2.5,mL
